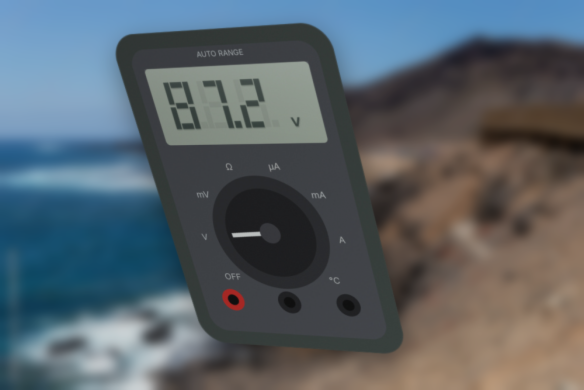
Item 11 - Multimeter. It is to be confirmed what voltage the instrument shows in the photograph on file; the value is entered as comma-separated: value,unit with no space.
87.2,V
